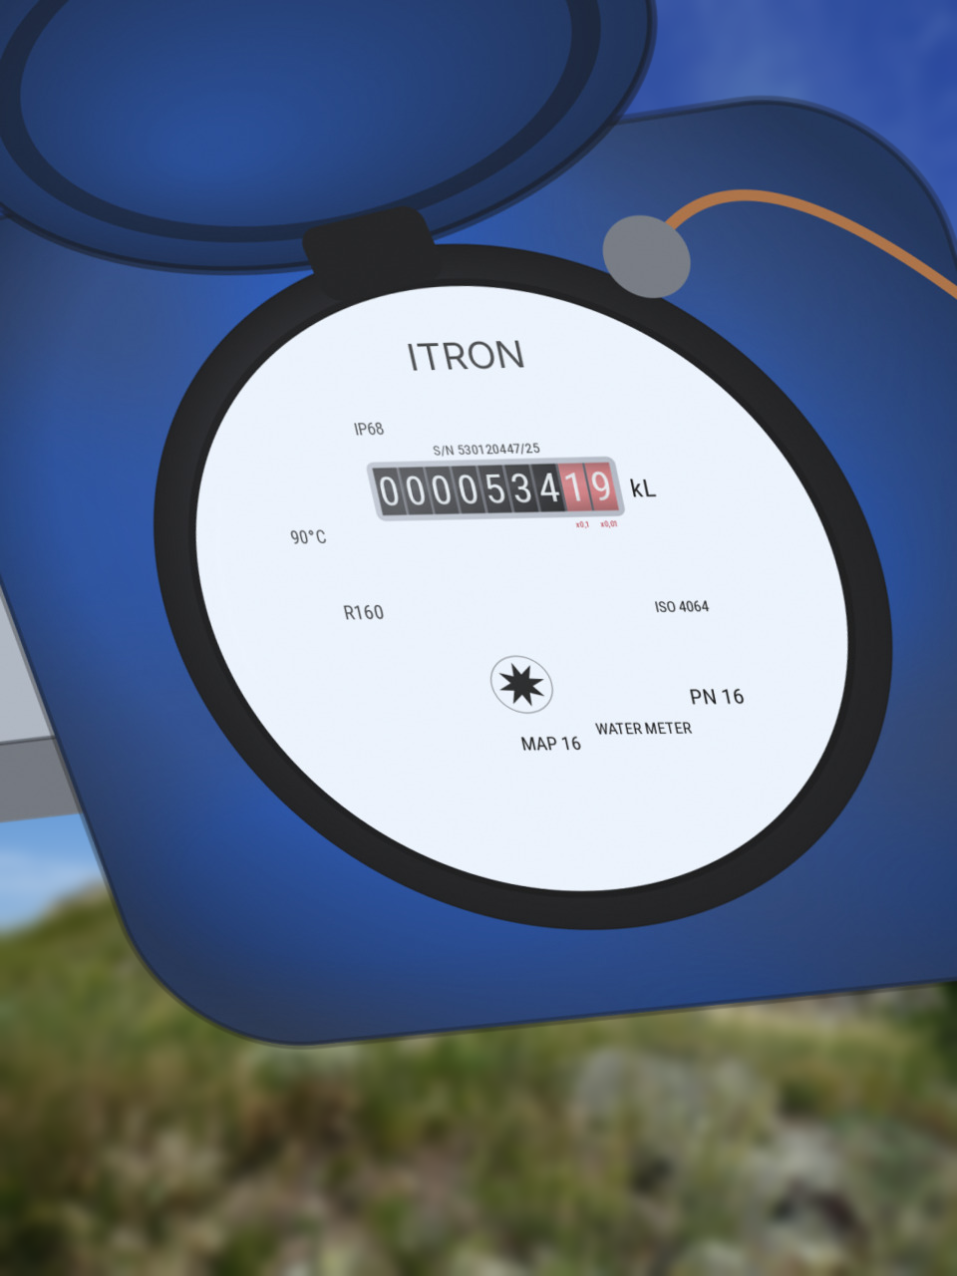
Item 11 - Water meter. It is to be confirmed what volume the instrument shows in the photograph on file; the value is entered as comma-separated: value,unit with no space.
534.19,kL
